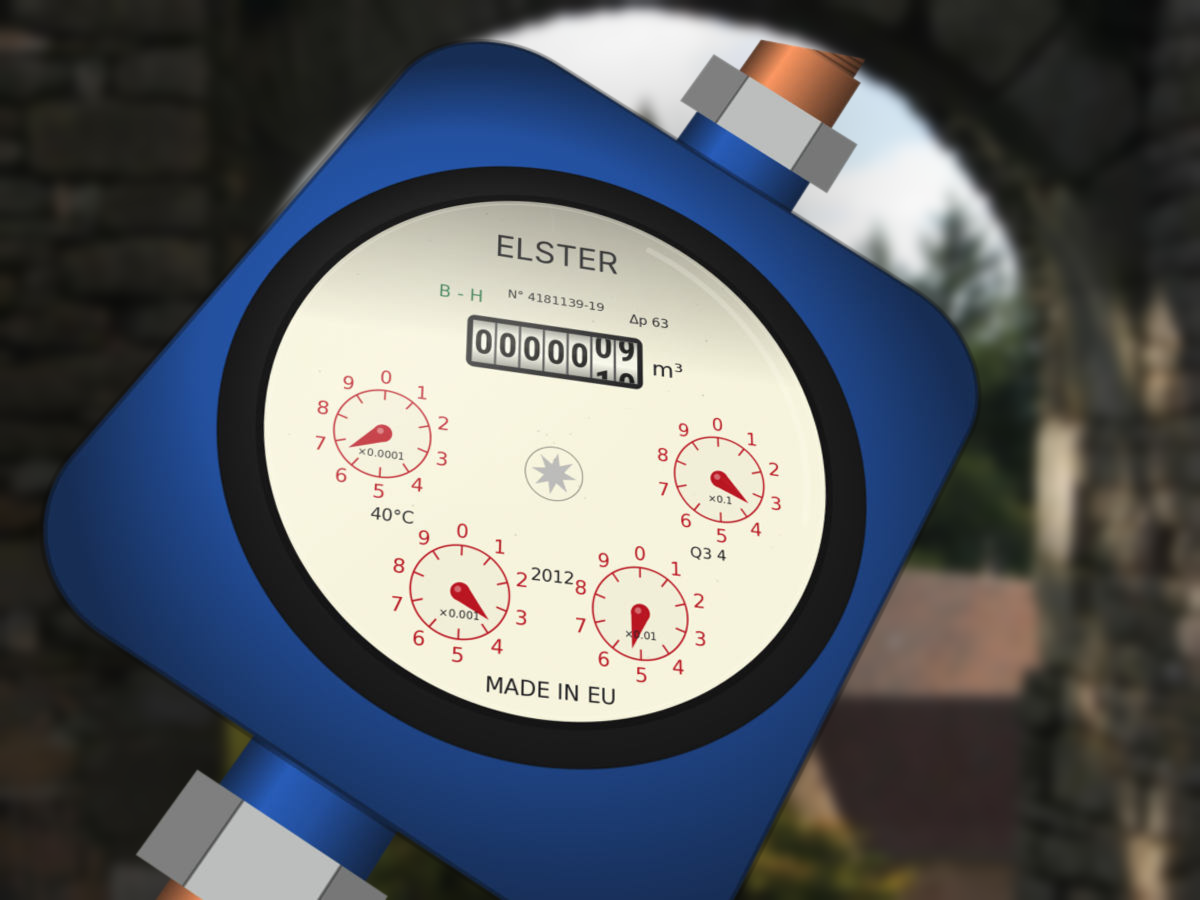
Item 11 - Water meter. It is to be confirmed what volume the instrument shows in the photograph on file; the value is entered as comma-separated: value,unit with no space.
9.3536,m³
